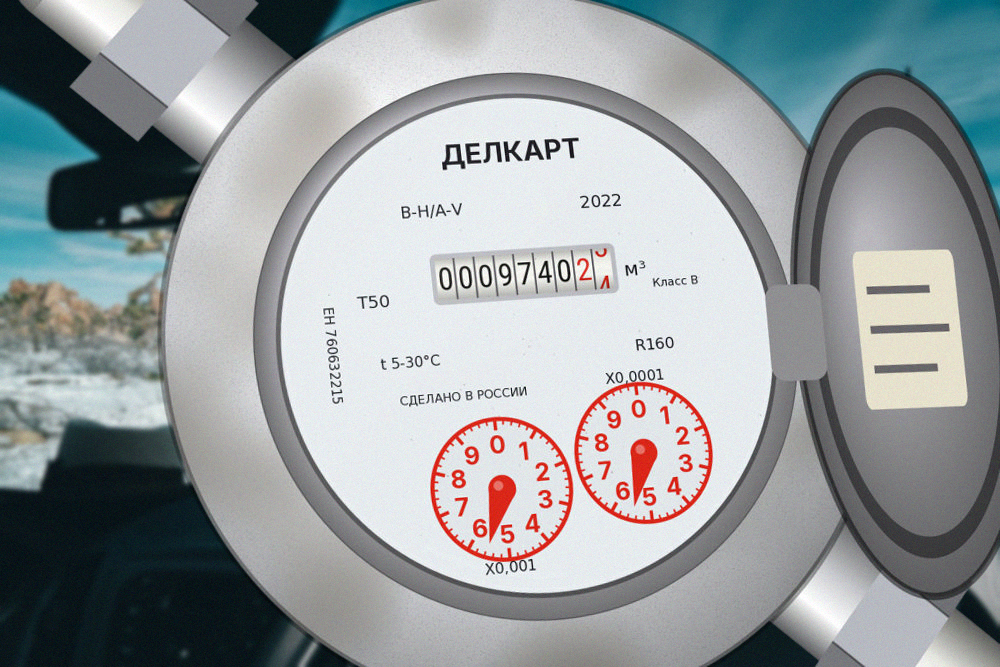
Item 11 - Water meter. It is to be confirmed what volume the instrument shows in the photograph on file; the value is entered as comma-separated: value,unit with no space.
9740.2355,m³
